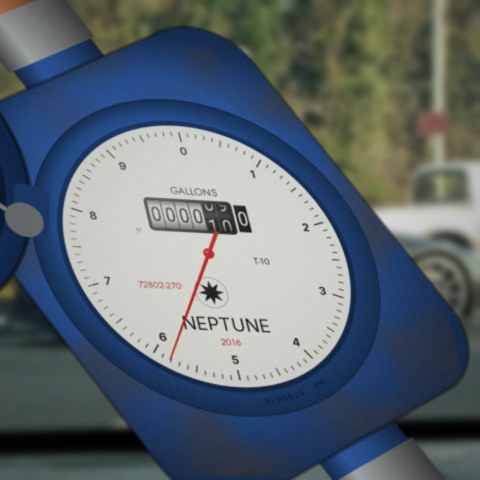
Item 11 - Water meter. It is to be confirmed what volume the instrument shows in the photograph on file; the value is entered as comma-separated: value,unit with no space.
95.8,gal
